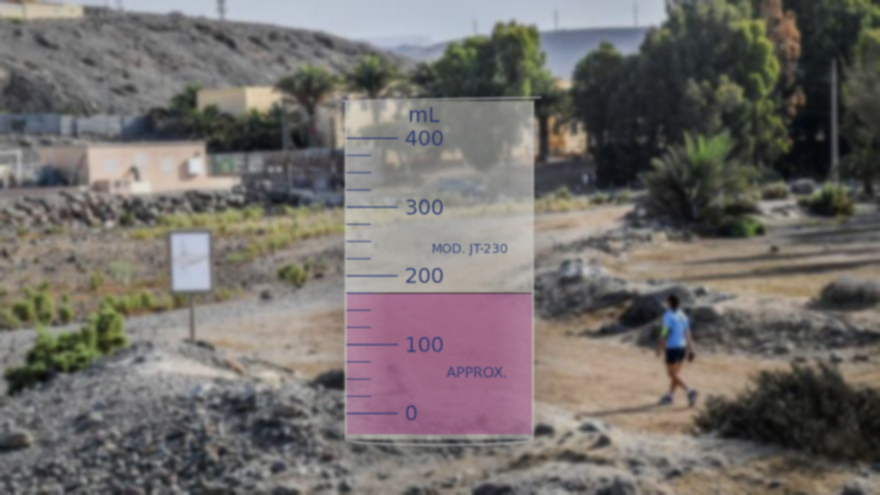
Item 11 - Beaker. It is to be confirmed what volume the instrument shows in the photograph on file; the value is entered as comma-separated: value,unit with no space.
175,mL
